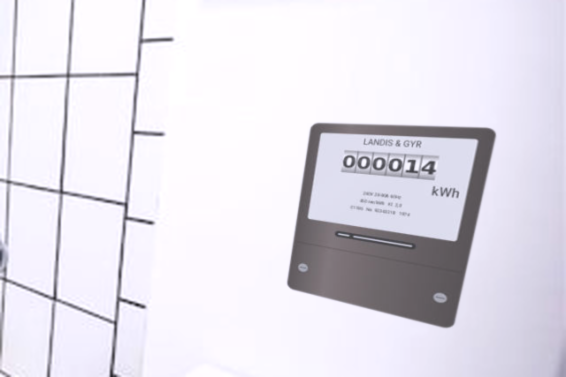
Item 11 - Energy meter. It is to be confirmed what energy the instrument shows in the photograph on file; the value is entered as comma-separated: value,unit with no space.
14,kWh
